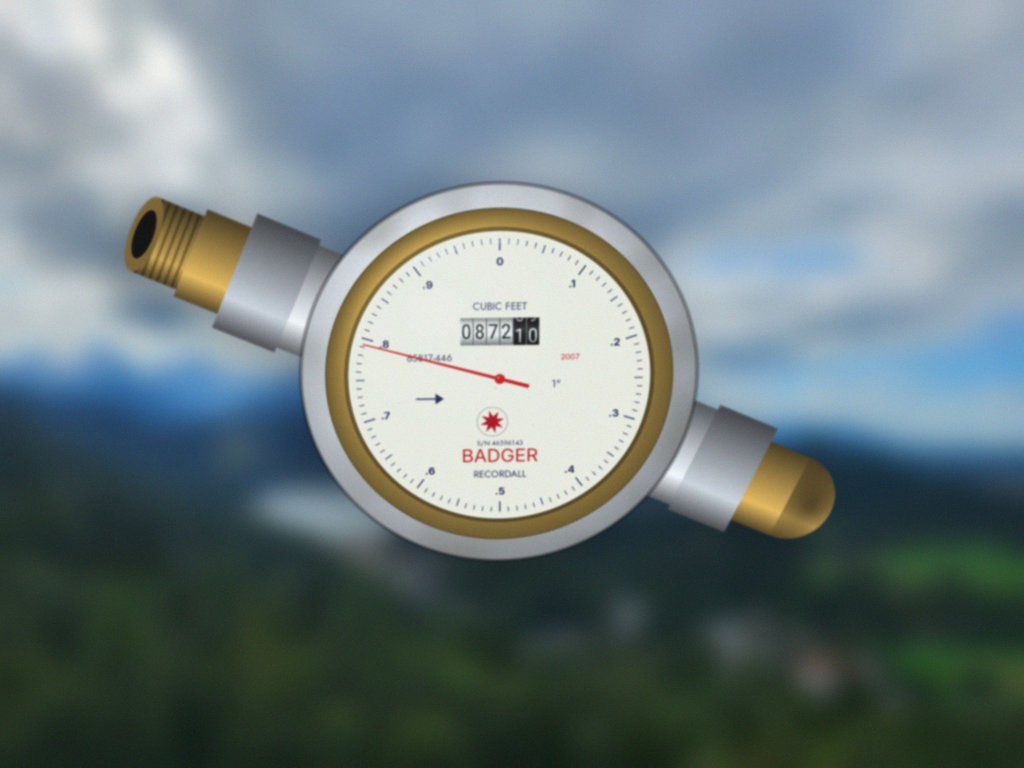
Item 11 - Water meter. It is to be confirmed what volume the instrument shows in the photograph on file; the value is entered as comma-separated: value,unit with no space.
87209.79,ft³
